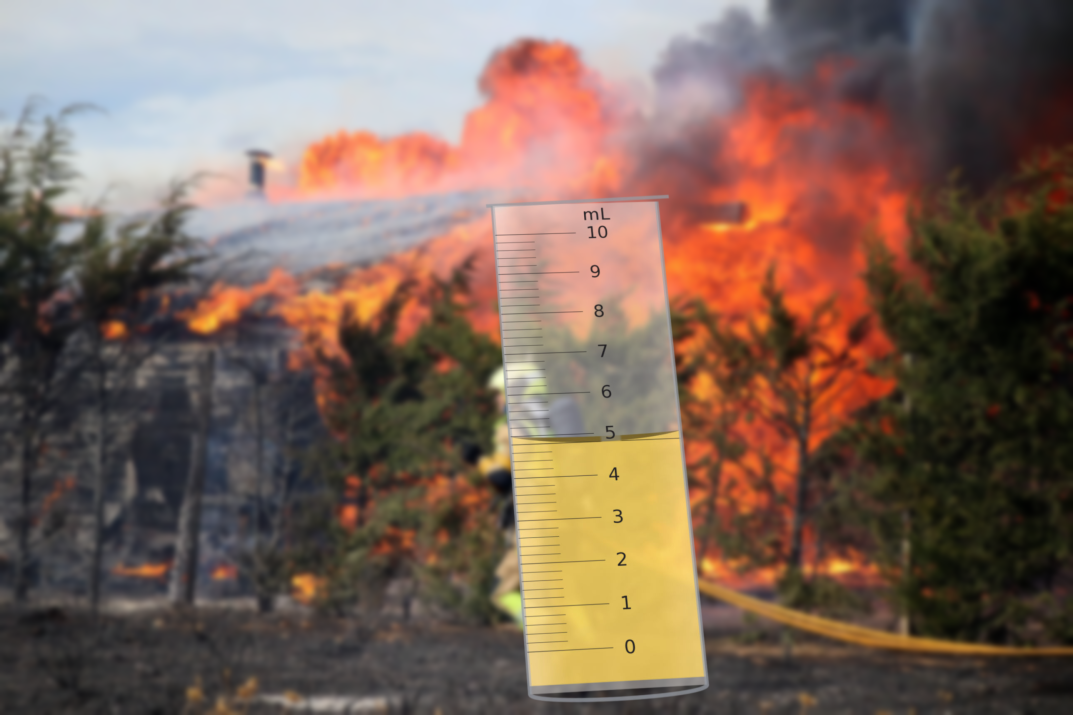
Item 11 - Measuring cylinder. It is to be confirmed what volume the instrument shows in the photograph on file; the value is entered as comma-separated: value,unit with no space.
4.8,mL
